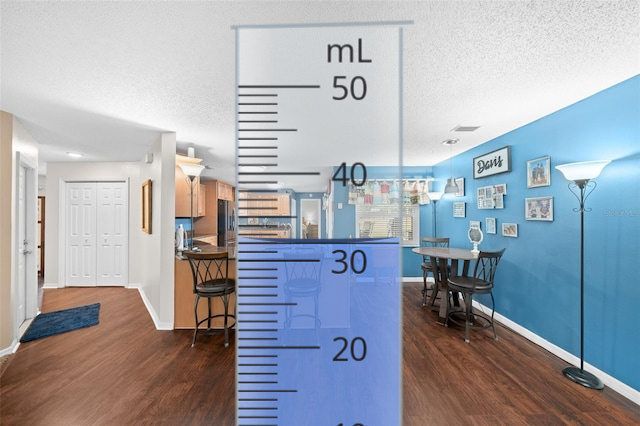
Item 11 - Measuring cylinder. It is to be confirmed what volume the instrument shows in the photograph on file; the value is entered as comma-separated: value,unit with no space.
32,mL
